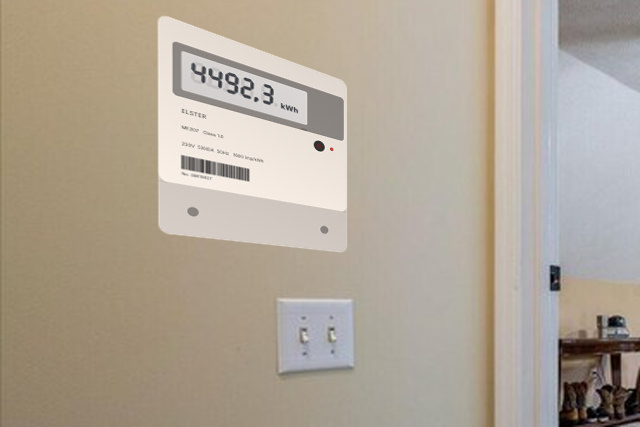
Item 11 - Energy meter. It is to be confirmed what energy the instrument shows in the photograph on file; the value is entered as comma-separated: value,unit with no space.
4492.3,kWh
